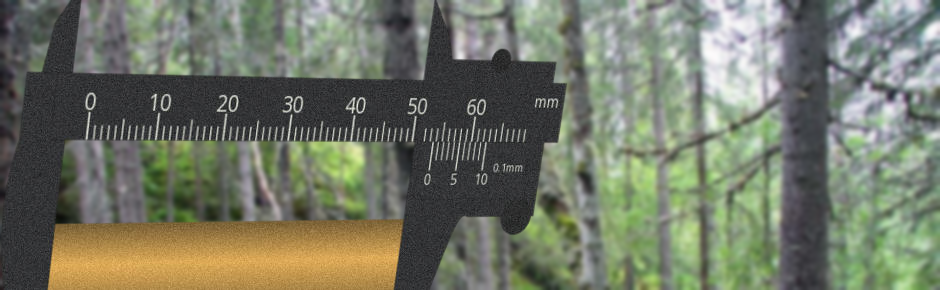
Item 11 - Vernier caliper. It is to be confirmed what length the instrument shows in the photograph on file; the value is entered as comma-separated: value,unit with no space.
53.5,mm
